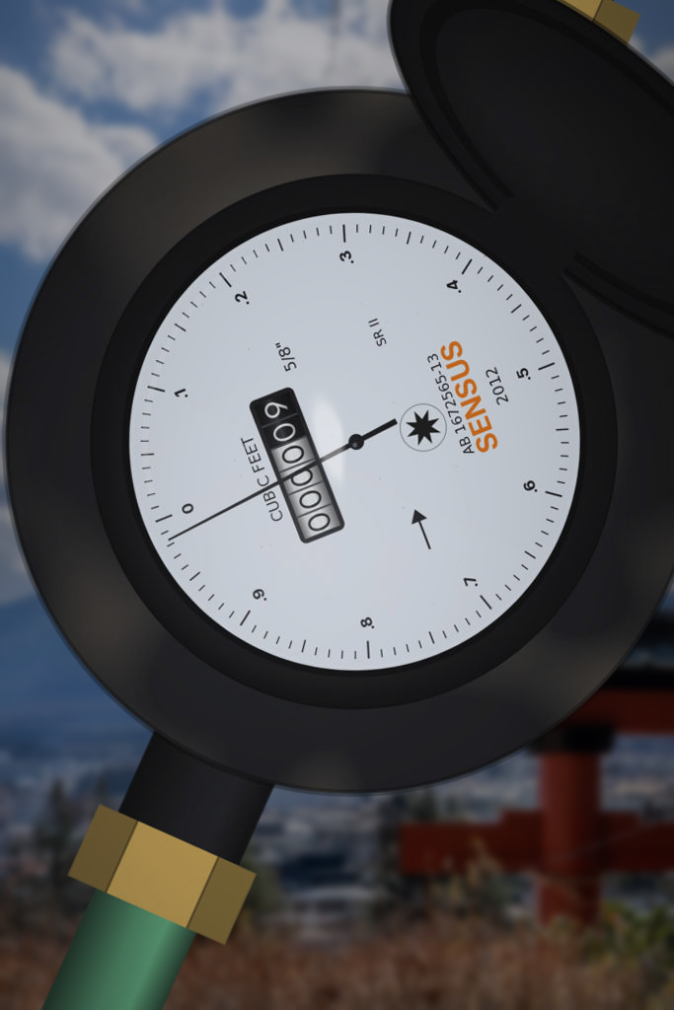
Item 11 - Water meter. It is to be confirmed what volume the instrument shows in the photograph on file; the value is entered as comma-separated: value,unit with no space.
8.98,ft³
